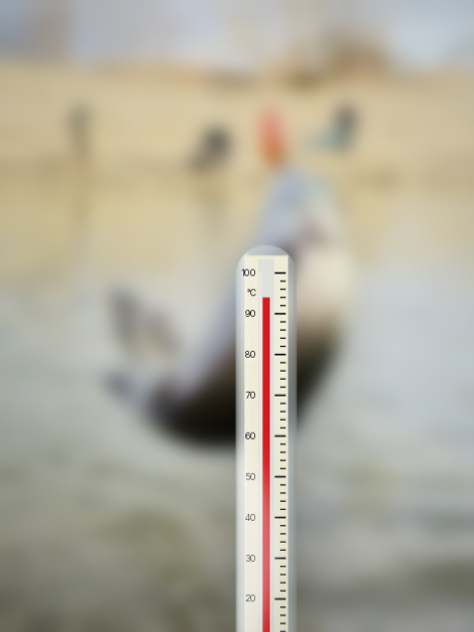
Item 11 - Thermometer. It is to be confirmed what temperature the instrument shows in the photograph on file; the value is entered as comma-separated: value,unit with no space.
94,°C
